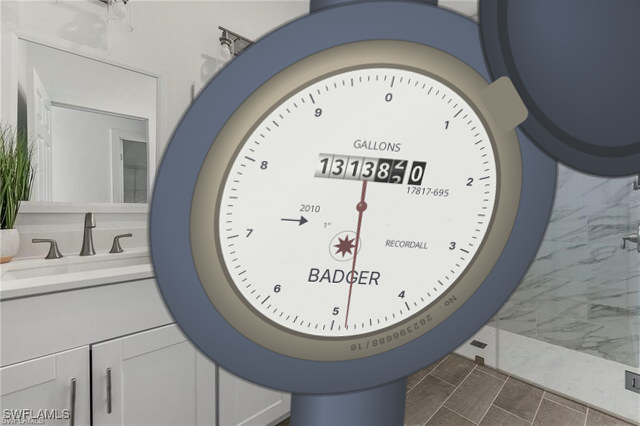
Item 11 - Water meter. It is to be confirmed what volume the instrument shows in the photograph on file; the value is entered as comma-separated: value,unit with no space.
1313824.8,gal
